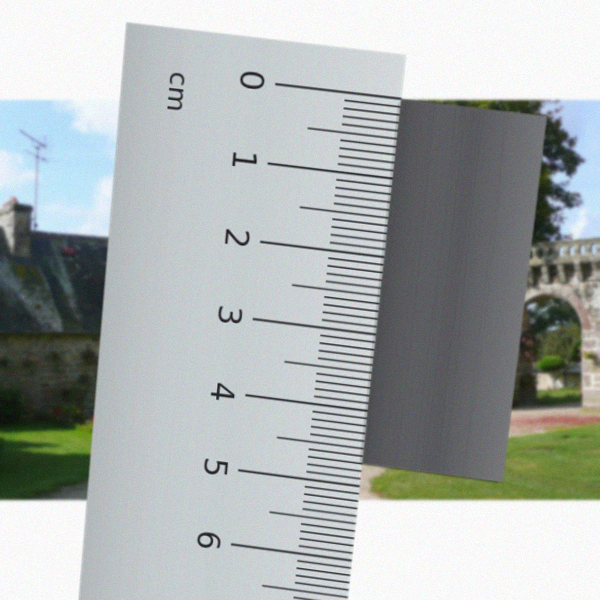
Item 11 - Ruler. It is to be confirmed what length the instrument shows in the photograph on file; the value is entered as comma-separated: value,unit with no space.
4.7,cm
